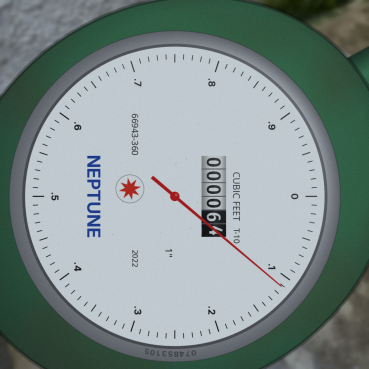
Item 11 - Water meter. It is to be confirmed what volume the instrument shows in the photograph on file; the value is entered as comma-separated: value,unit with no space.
64.11,ft³
